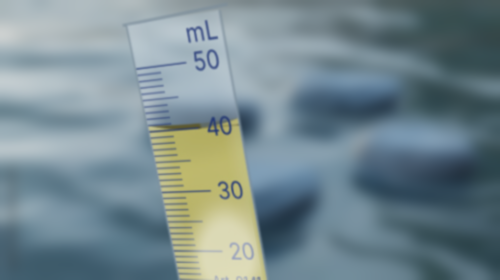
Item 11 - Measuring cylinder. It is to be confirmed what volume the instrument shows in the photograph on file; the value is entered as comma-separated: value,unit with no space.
40,mL
